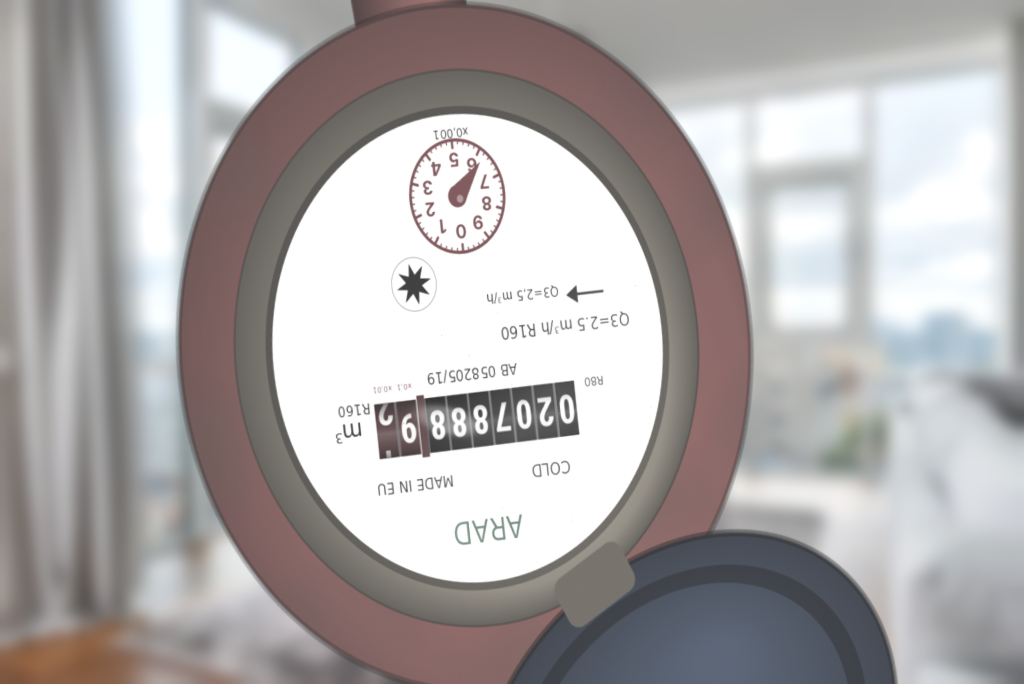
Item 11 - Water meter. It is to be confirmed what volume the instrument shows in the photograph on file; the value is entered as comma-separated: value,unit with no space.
207888.916,m³
